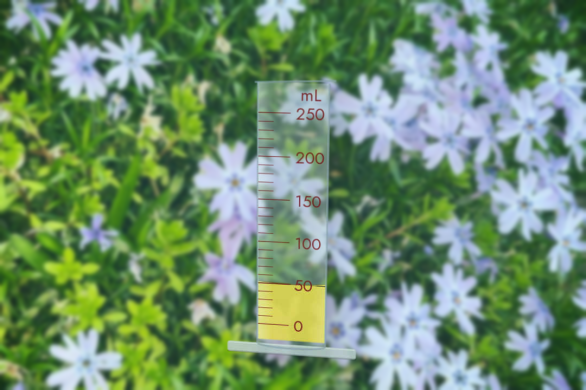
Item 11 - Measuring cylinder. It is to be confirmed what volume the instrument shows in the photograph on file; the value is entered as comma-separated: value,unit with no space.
50,mL
